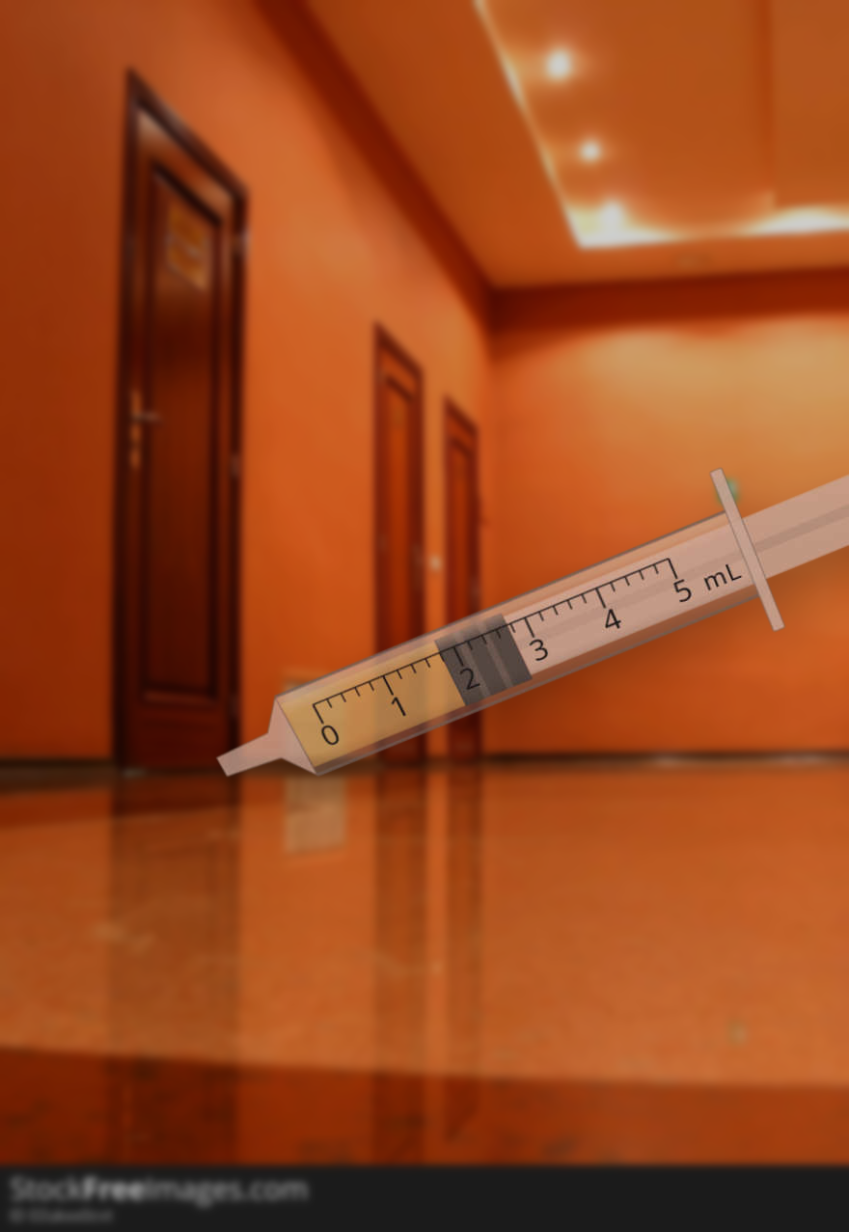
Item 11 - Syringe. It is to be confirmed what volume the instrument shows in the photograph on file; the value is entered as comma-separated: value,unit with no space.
1.8,mL
